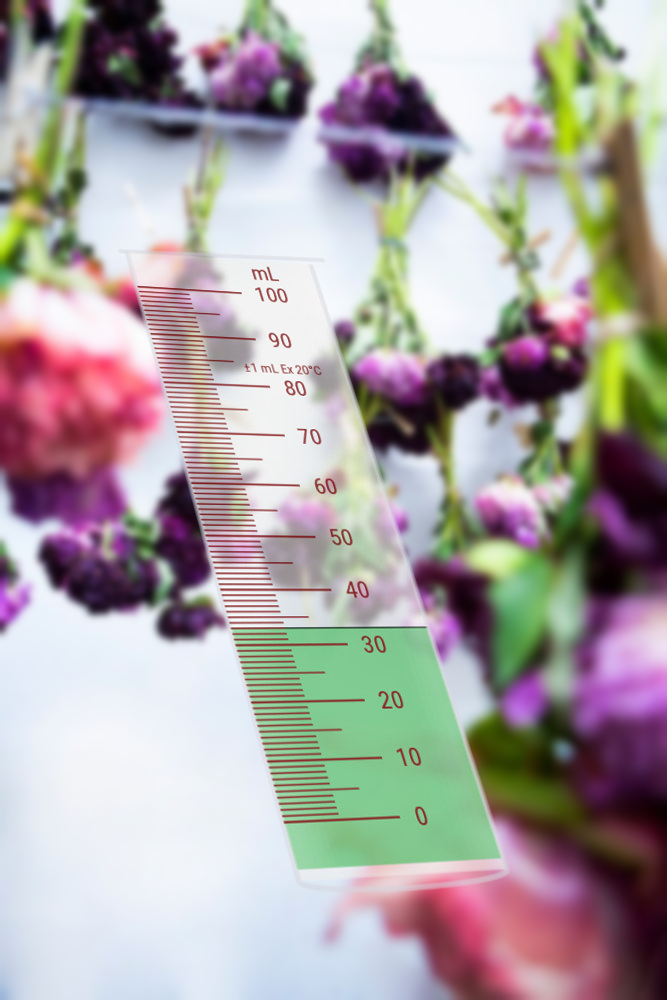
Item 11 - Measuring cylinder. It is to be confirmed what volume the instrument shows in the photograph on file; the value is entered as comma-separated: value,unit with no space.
33,mL
